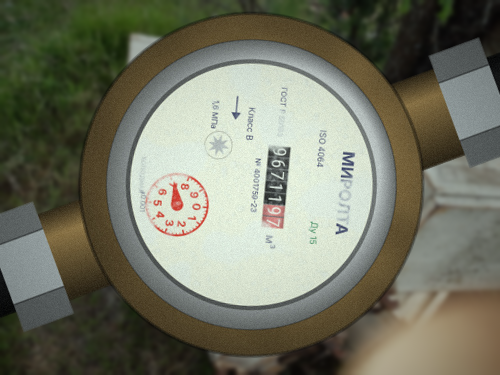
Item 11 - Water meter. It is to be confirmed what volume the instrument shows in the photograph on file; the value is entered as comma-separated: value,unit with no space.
96711.977,m³
